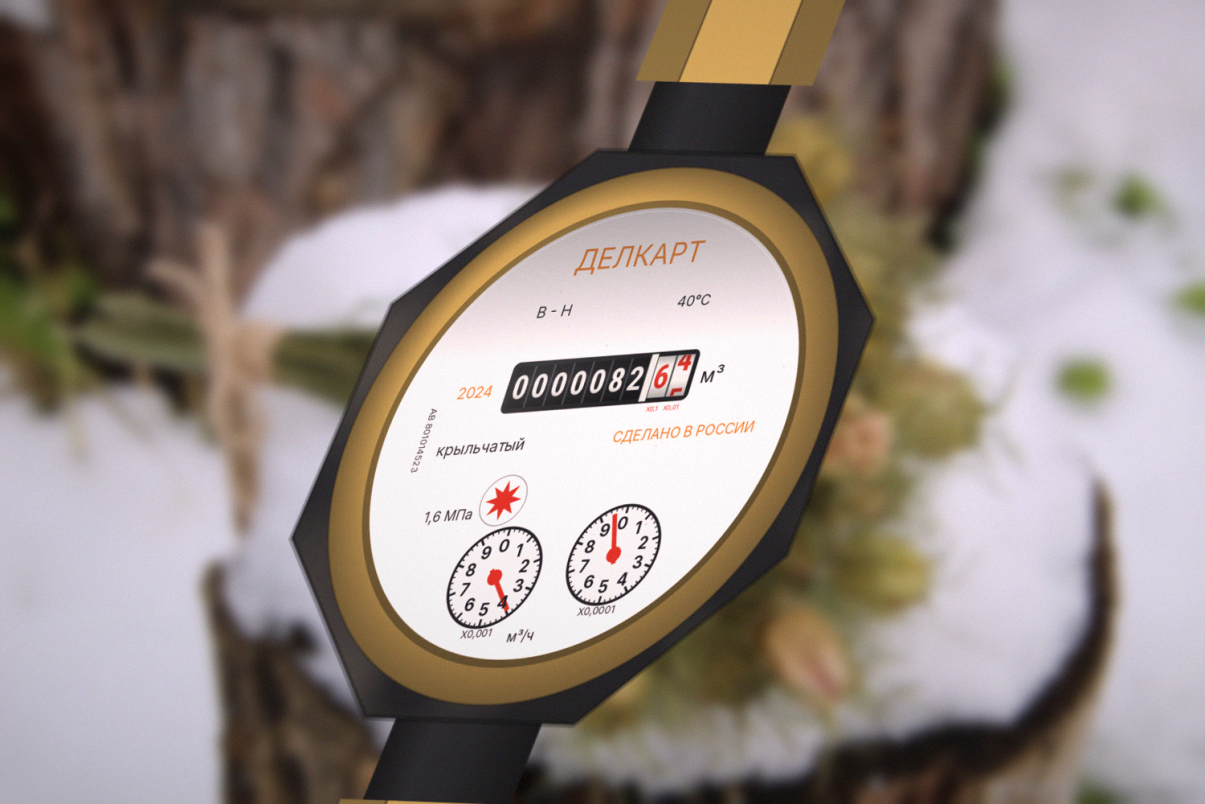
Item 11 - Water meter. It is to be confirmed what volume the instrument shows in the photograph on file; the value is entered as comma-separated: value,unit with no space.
82.6439,m³
